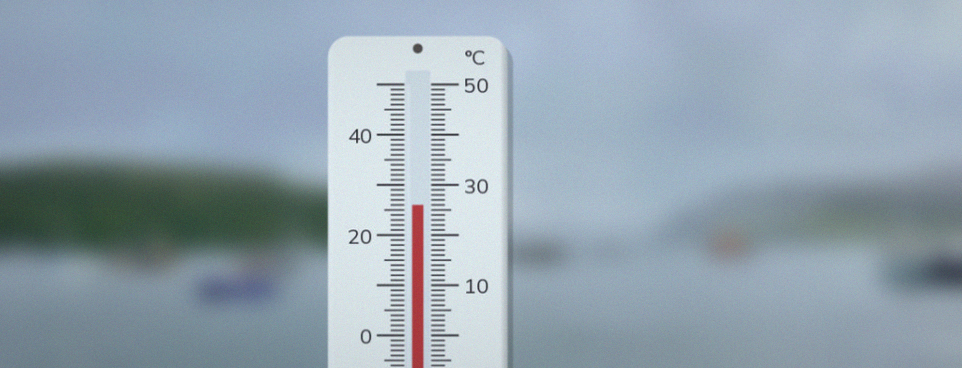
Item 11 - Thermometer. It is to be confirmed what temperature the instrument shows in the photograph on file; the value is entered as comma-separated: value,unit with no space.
26,°C
